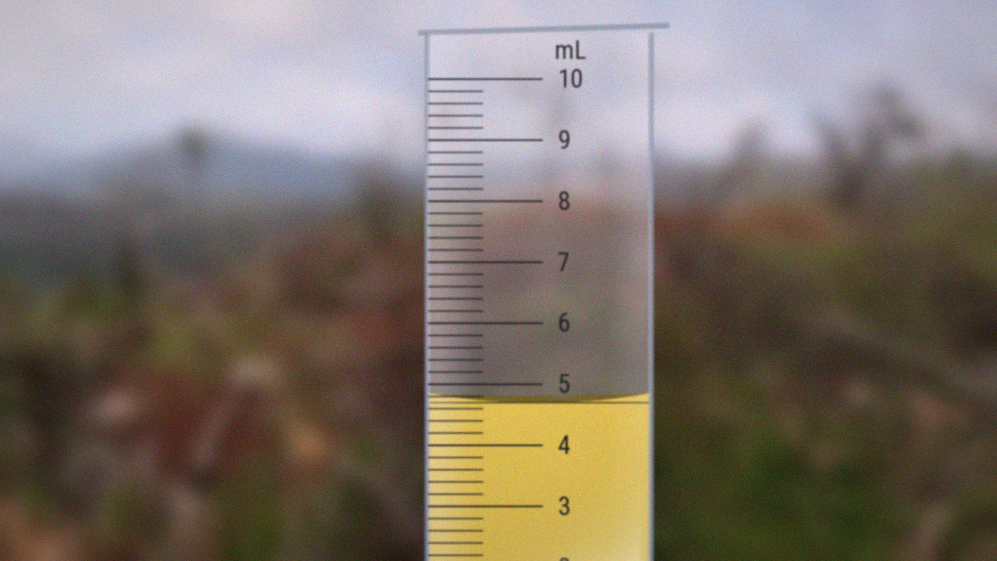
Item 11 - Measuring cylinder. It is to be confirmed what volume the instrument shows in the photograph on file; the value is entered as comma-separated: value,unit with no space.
4.7,mL
